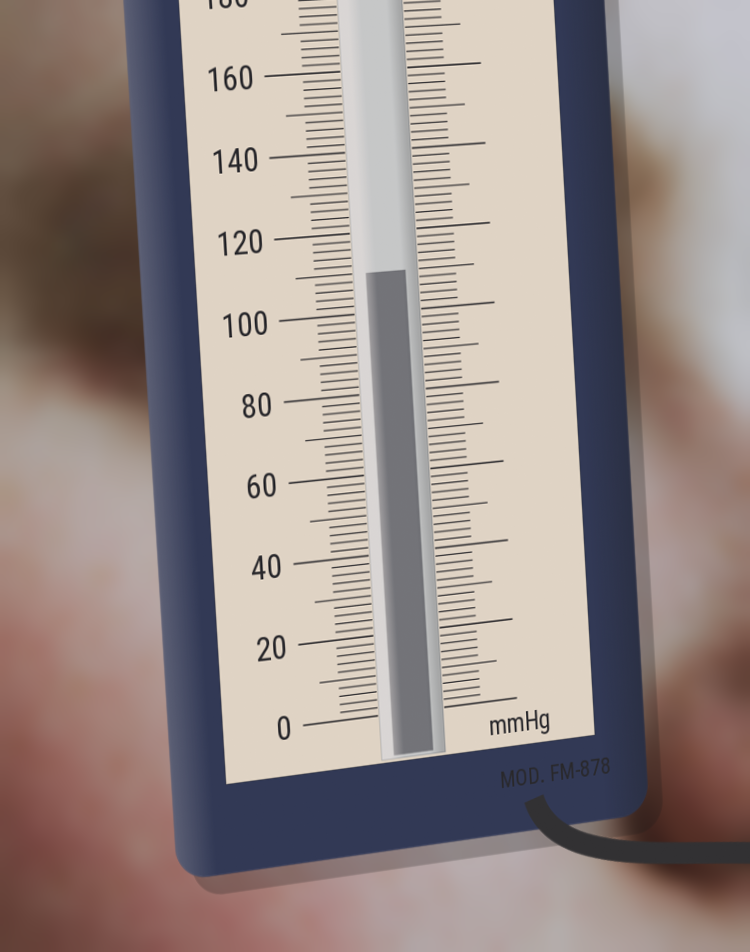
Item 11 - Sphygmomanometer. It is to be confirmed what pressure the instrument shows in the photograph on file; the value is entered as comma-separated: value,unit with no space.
110,mmHg
